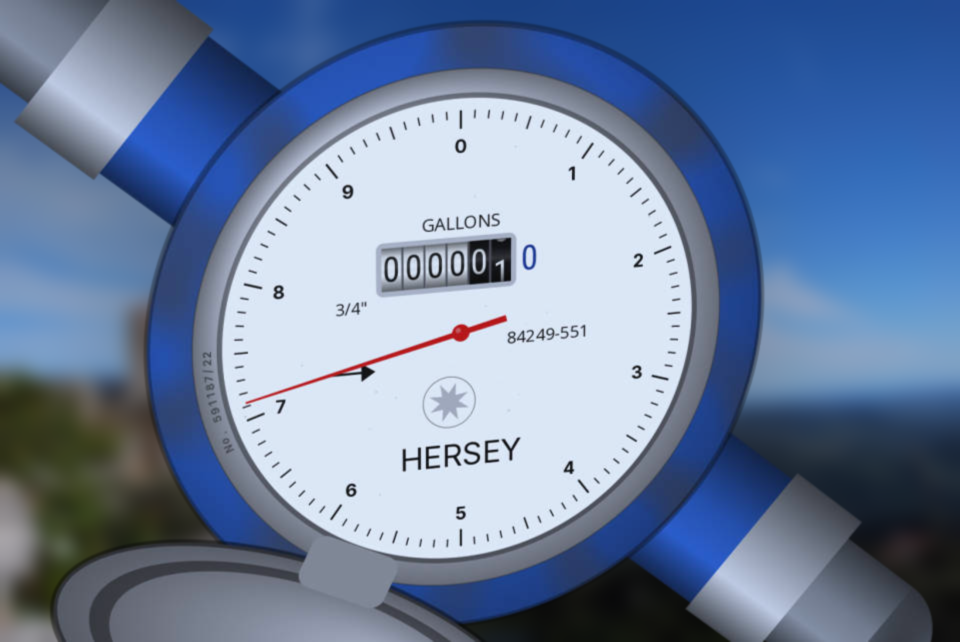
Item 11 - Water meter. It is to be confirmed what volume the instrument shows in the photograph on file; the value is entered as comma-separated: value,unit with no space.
7.1,gal
